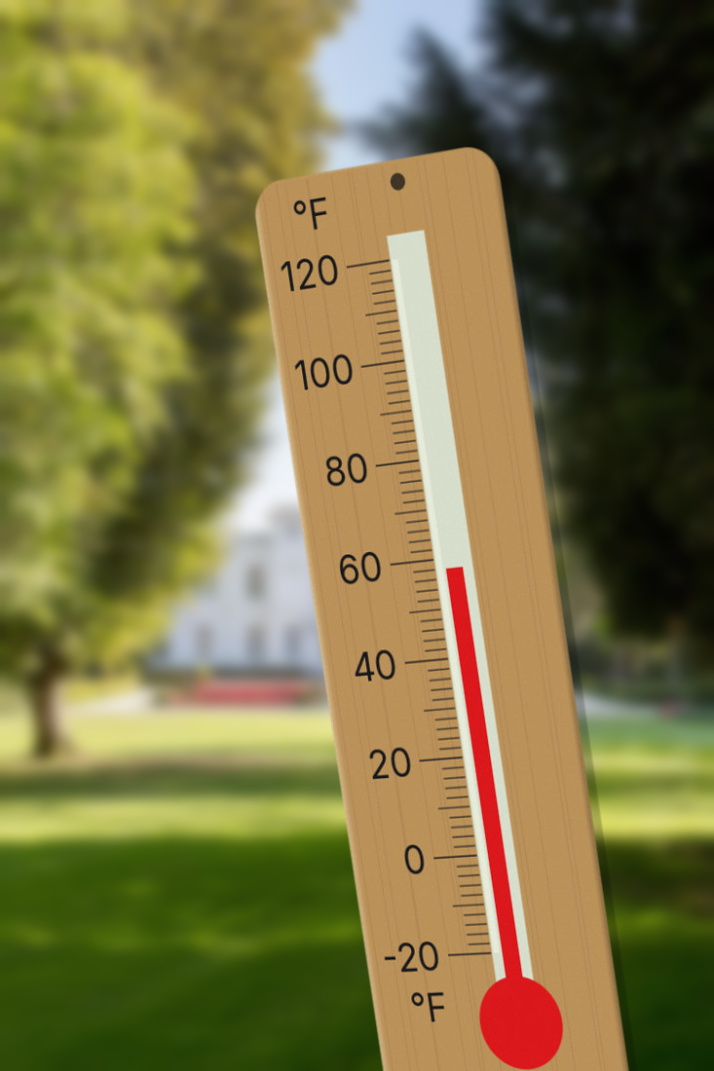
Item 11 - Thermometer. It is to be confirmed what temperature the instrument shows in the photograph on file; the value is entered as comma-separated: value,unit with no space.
58,°F
